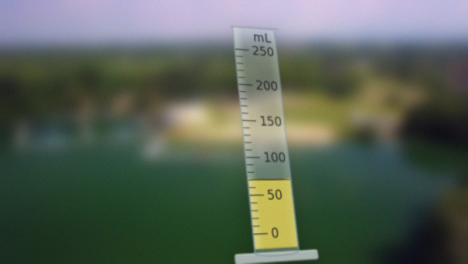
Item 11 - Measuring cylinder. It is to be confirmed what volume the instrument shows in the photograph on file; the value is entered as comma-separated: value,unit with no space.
70,mL
